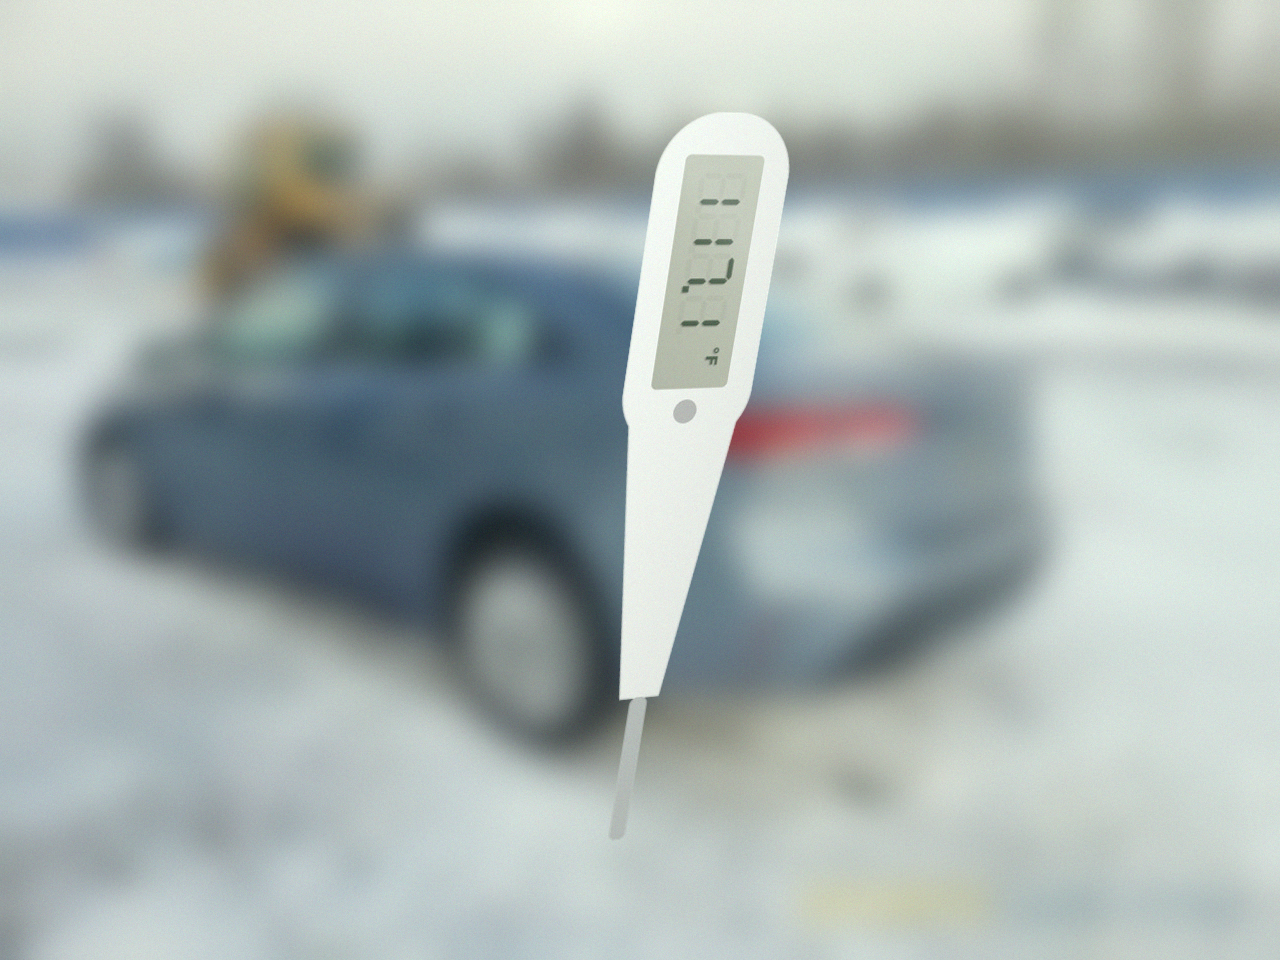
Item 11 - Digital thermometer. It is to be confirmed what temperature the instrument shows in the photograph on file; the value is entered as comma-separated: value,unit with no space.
117.1,°F
